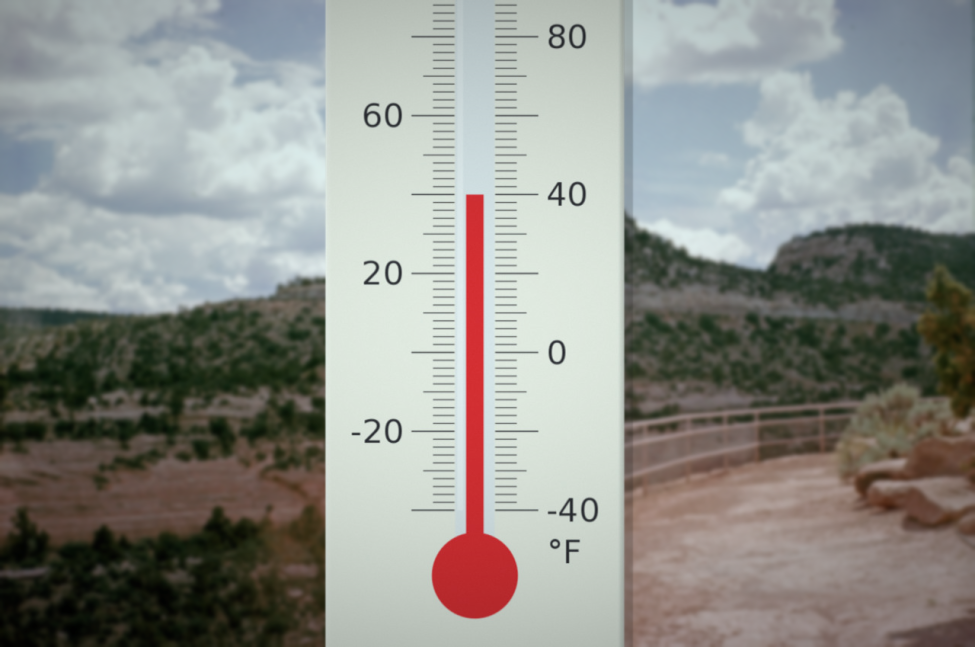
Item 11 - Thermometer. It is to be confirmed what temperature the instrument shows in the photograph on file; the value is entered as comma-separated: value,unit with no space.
40,°F
